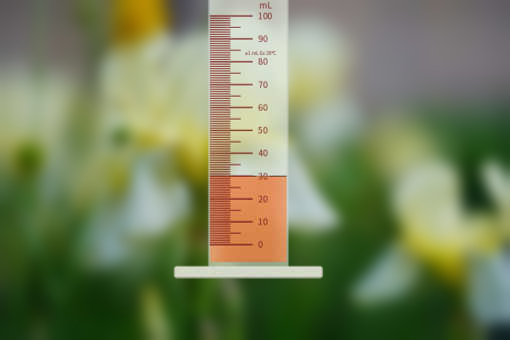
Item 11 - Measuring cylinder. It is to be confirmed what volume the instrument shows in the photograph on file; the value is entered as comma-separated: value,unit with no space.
30,mL
